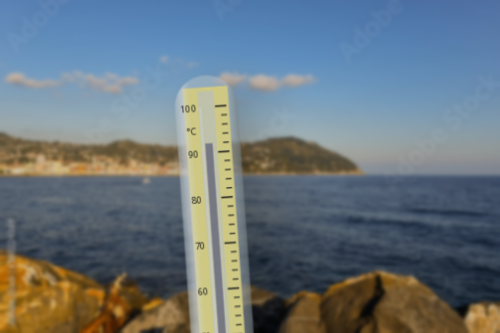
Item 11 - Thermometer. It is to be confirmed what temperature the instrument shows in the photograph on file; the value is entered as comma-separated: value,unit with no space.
92,°C
